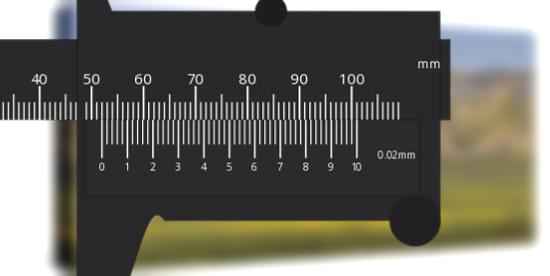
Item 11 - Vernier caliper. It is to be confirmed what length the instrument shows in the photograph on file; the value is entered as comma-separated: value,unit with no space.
52.0,mm
